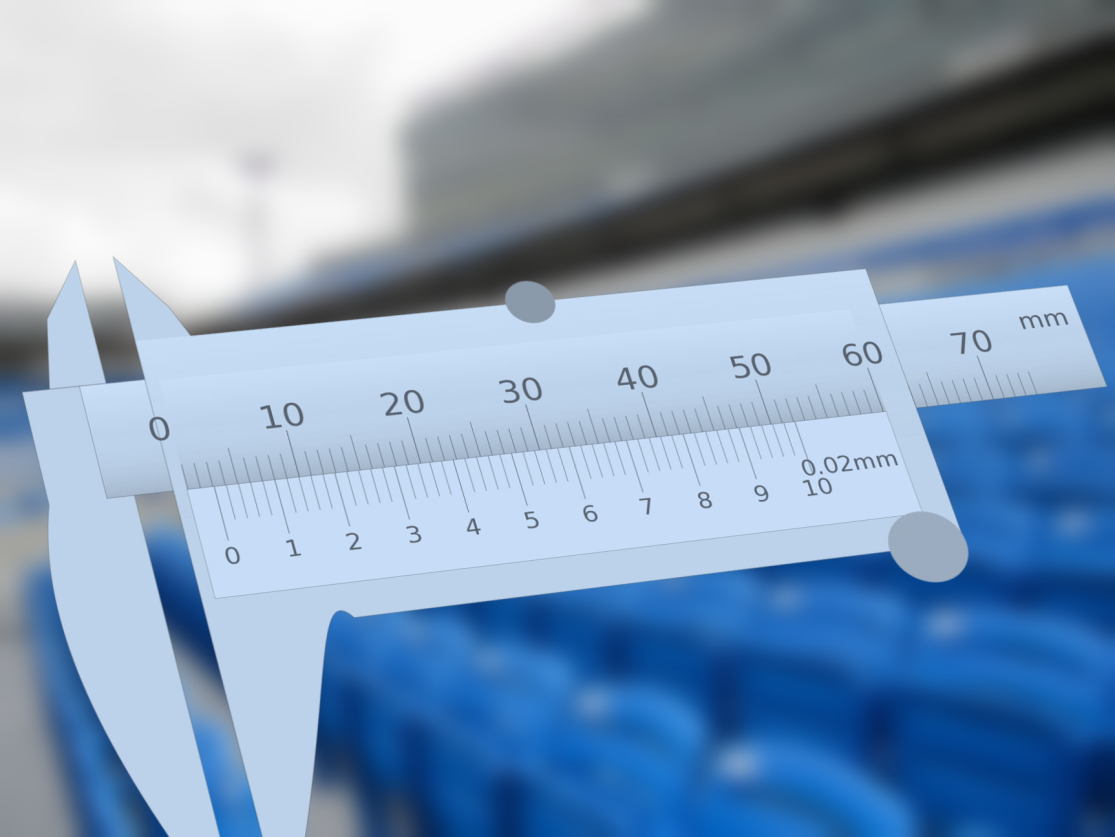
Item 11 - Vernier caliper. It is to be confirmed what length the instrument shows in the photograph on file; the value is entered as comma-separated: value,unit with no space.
3.1,mm
